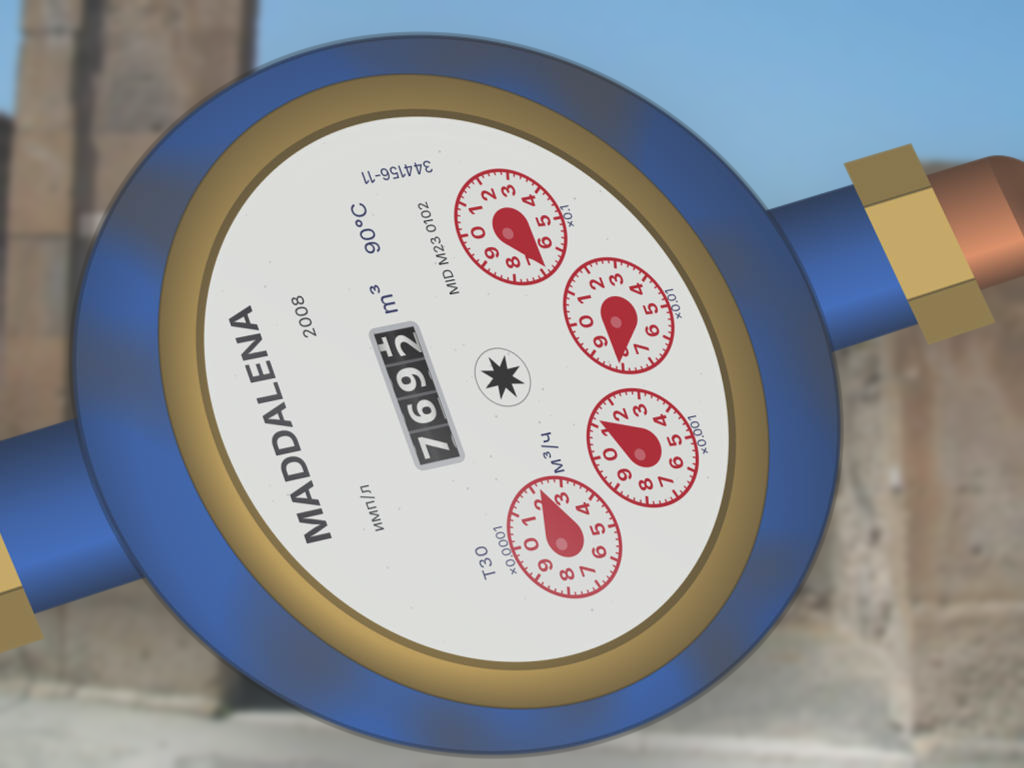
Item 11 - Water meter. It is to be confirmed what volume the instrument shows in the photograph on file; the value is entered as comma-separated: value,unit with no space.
7691.6812,m³
